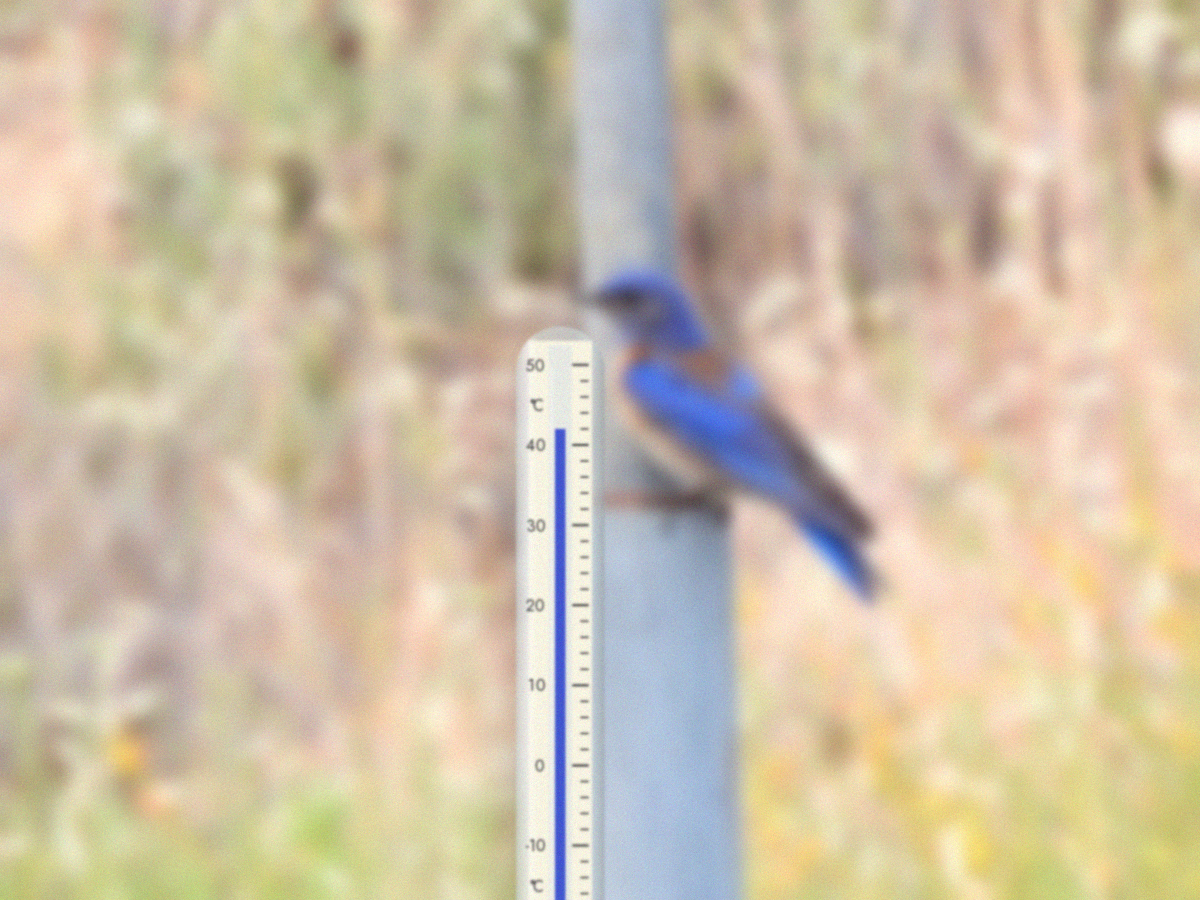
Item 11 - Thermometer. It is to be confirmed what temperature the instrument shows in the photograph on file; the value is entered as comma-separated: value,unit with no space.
42,°C
